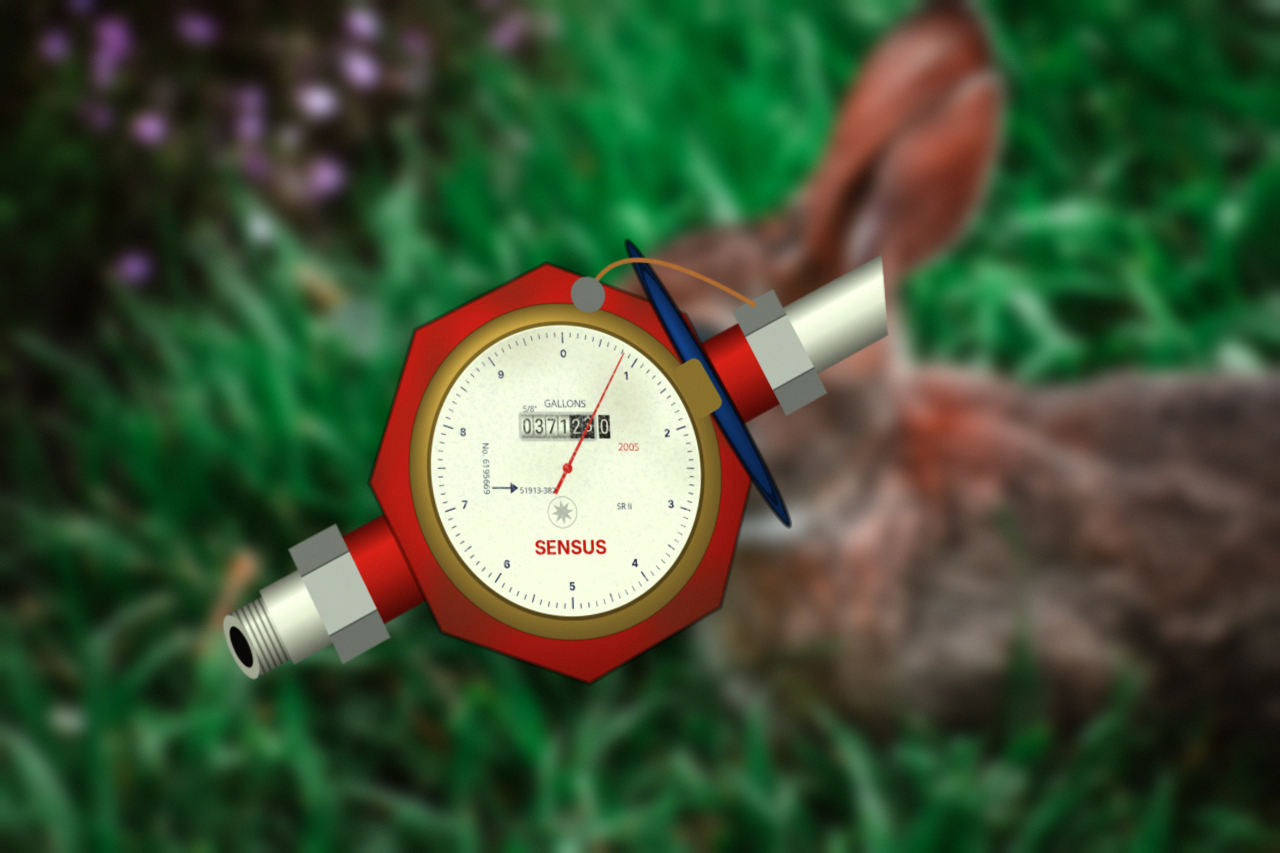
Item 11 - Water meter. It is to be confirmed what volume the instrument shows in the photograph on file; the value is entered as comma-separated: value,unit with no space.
371230.8,gal
